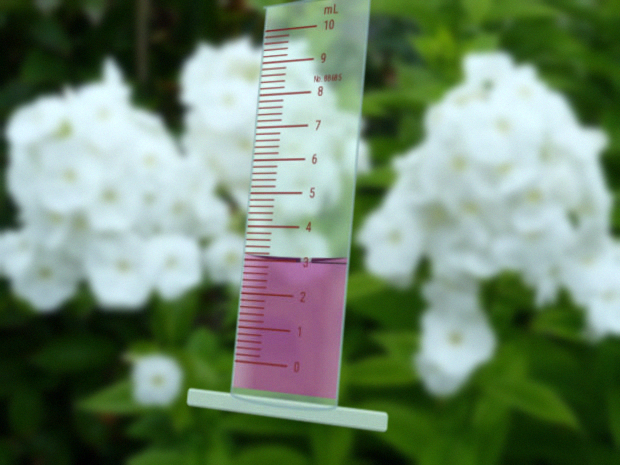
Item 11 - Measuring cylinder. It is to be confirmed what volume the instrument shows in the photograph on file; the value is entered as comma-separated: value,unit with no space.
3,mL
